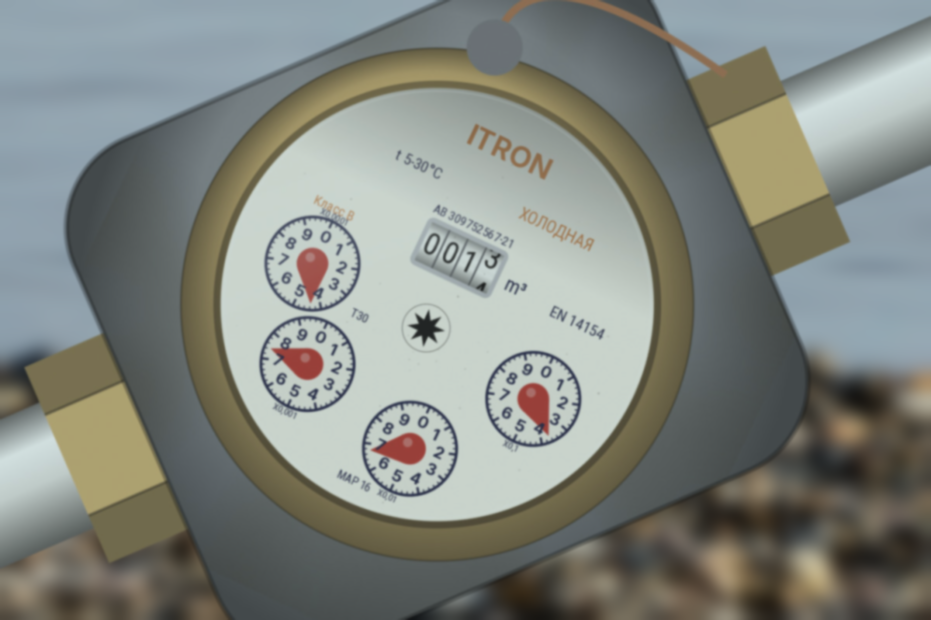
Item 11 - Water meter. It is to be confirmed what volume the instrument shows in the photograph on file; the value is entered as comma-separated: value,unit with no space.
13.3674,m³
